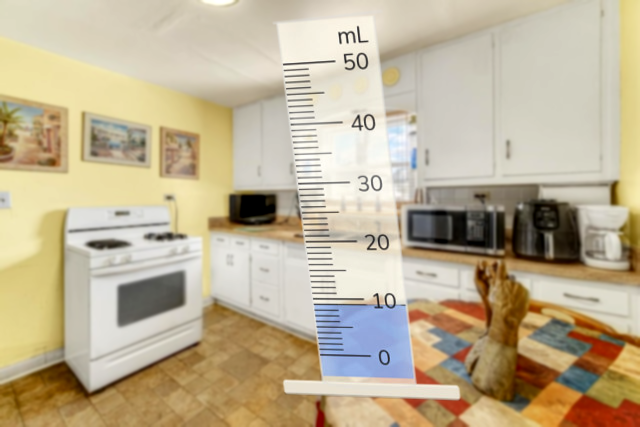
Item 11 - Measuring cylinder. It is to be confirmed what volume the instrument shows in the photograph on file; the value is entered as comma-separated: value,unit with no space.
9,mL
